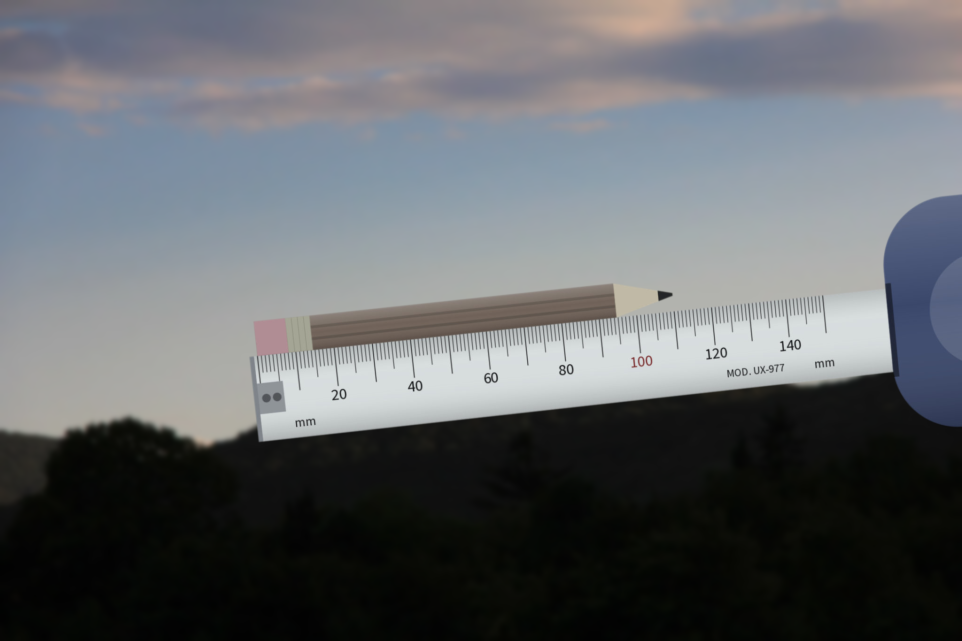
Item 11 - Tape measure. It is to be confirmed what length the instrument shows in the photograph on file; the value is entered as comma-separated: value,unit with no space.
110,mm
